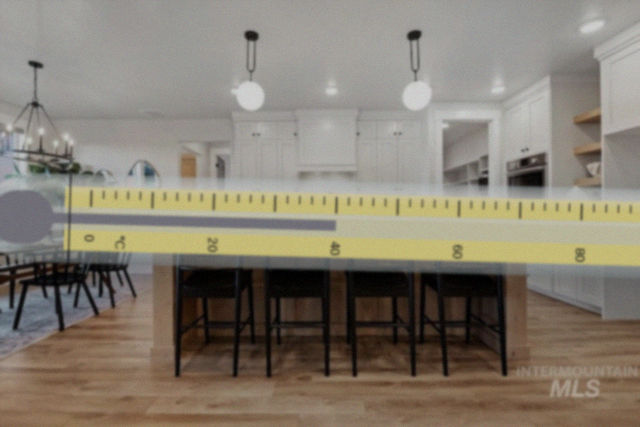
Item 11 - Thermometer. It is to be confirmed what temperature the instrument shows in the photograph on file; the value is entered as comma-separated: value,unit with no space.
40,°C
